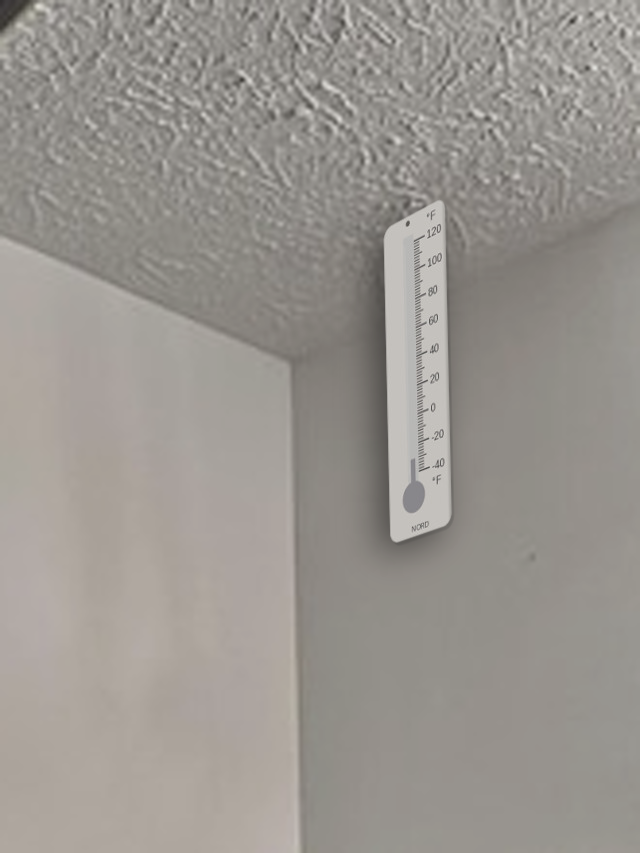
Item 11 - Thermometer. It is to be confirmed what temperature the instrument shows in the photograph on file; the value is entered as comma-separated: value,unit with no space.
-30,°F
